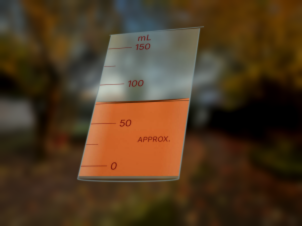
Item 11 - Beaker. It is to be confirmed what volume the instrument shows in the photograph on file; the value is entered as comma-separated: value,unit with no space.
75,mL
